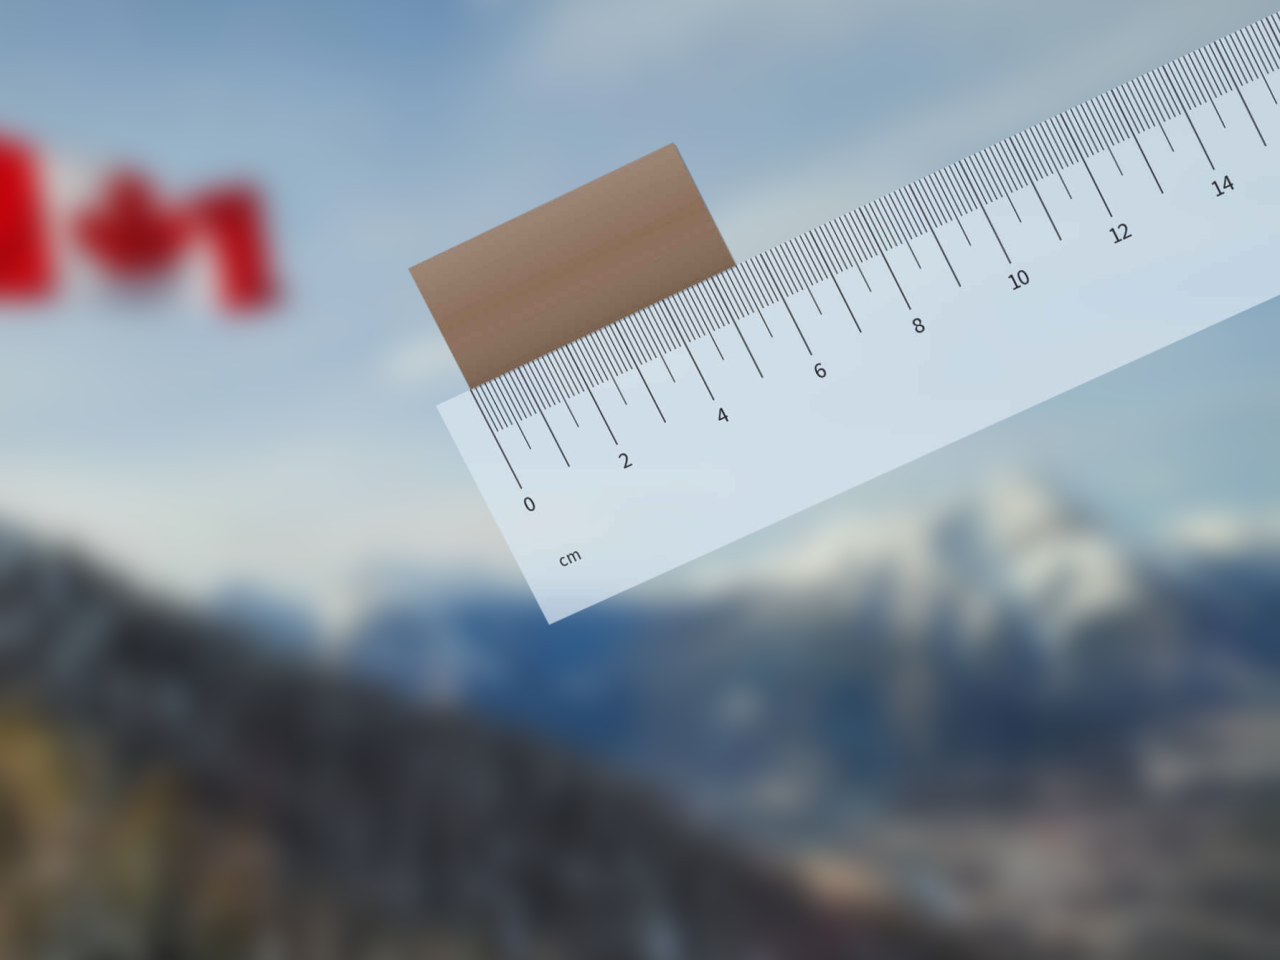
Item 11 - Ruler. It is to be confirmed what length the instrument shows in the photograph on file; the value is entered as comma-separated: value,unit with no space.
5.5,cm
